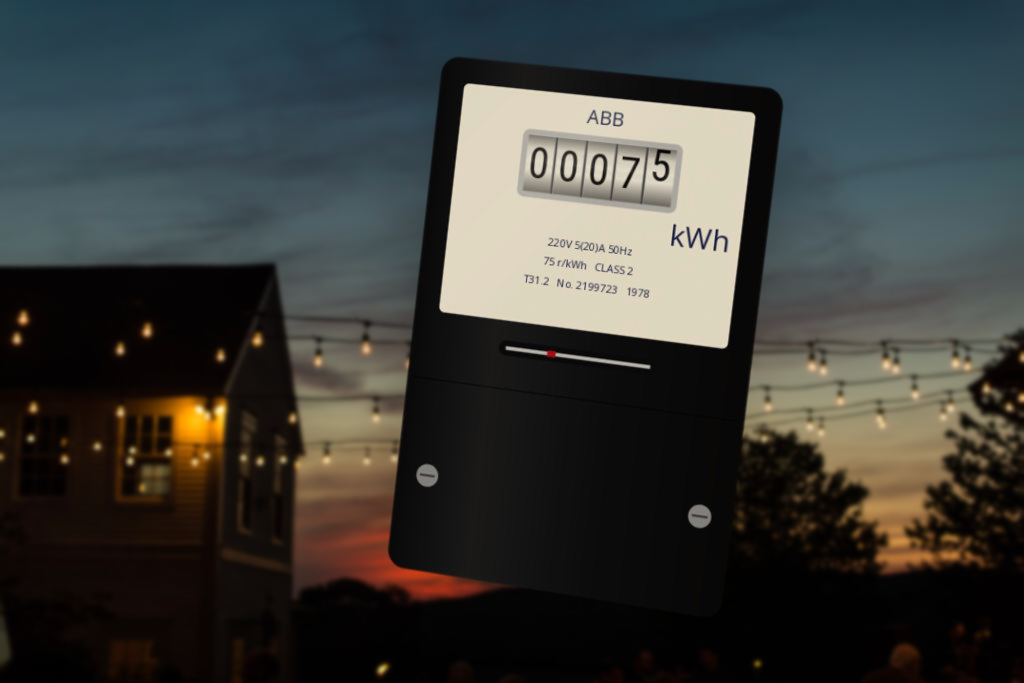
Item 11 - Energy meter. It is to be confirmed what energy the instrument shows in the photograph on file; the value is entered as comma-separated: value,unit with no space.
75,kWh
